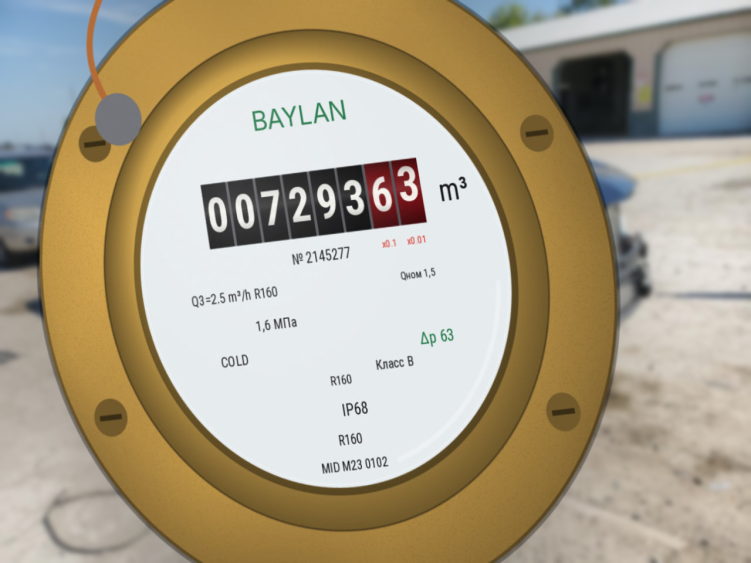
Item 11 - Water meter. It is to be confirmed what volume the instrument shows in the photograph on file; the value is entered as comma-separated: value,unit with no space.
7293.63,m³
